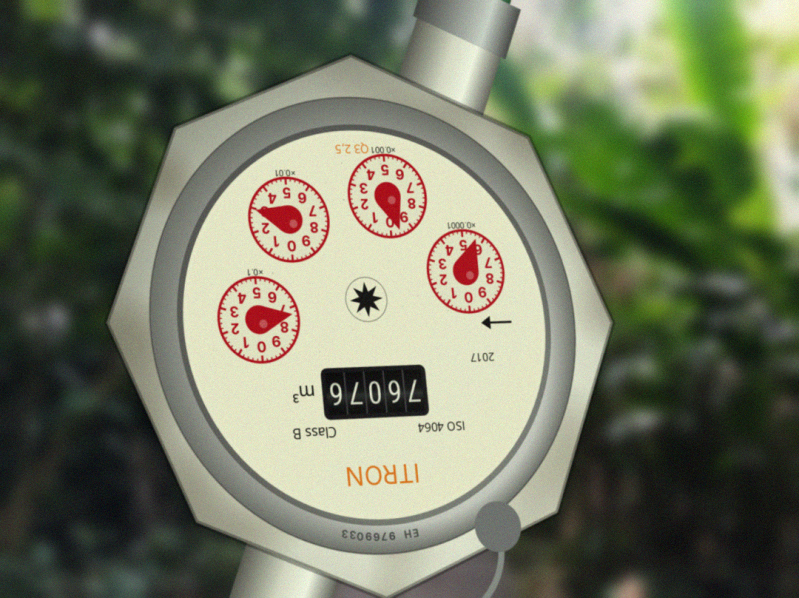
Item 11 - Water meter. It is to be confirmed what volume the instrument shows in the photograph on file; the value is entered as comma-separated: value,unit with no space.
76076.7295,m³
